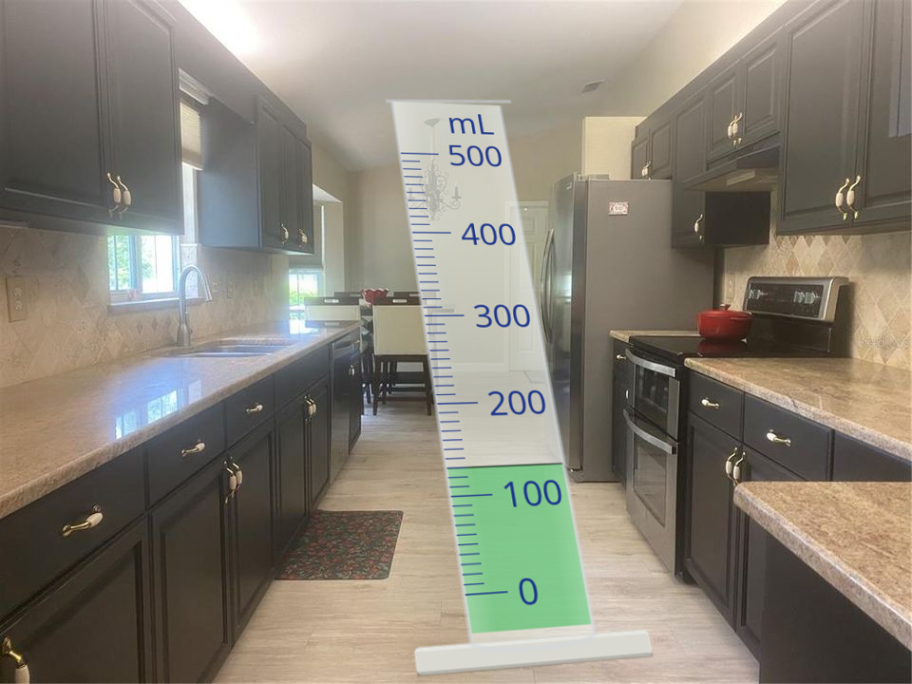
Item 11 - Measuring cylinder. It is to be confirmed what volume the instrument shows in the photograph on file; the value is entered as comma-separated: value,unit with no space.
130,mL
